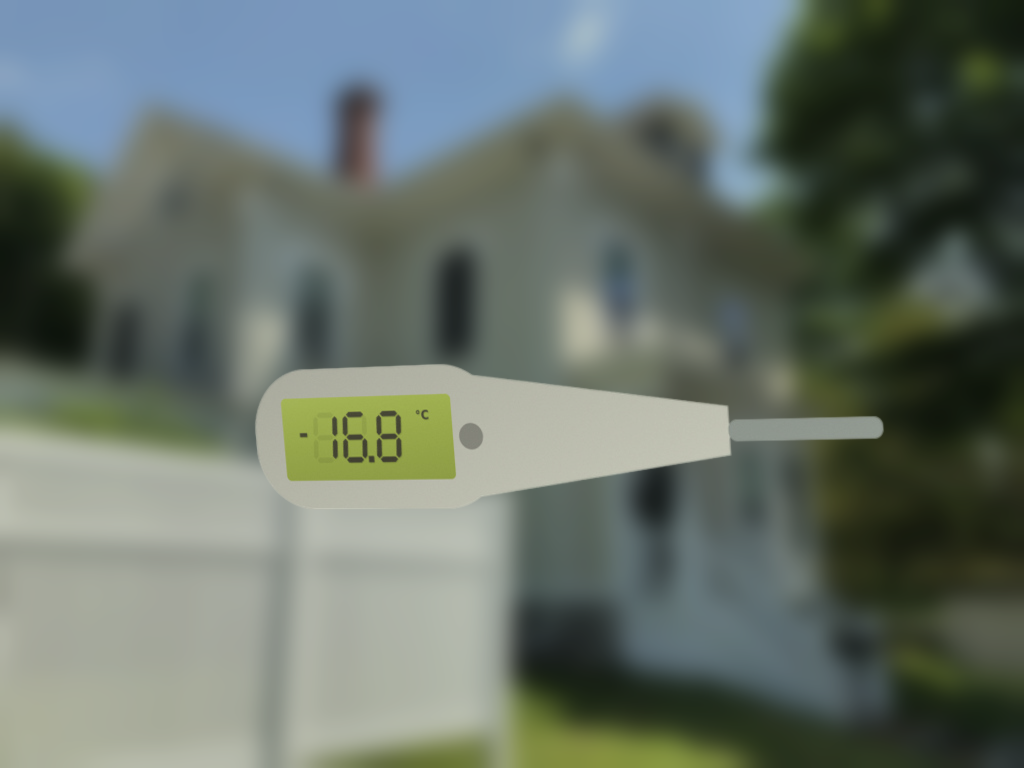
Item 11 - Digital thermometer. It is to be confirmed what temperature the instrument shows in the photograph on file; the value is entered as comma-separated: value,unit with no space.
-16.8,°C
